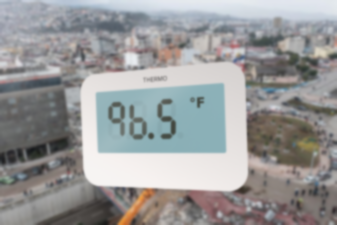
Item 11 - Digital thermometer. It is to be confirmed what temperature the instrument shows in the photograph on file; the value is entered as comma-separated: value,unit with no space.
96.5,°F
